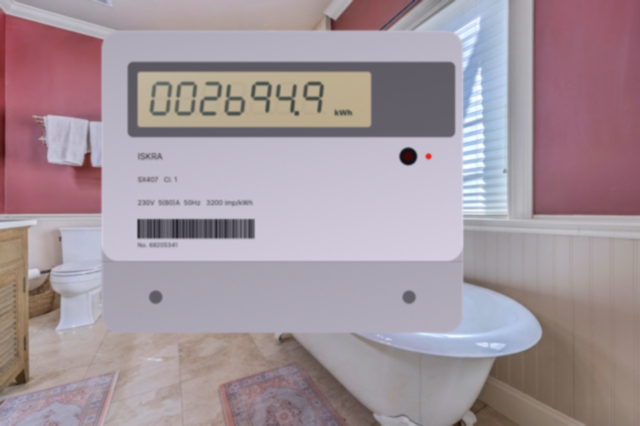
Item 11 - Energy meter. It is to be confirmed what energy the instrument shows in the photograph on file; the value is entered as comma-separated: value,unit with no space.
2694.9,kWh
